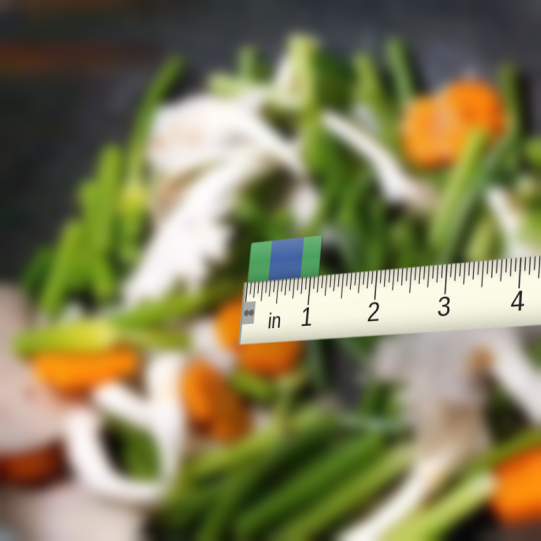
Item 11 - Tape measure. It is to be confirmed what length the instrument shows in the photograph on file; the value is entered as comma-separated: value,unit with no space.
1.125,in
